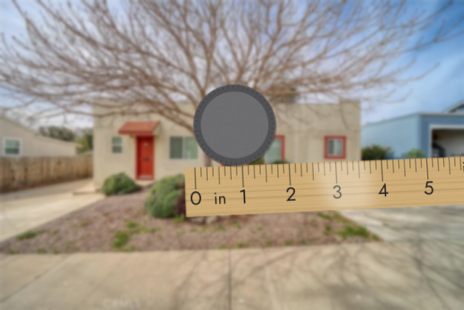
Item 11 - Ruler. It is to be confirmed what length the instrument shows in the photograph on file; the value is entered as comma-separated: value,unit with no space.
1.75,in
